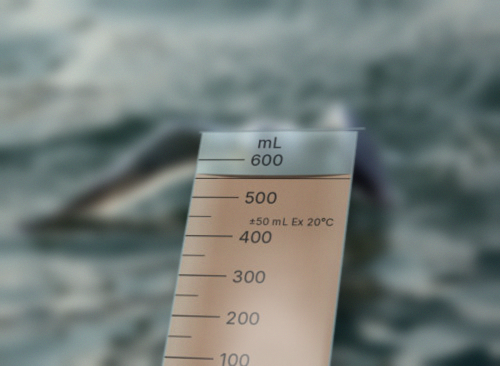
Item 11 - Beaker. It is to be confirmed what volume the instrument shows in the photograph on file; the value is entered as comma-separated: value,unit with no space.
550,mL
